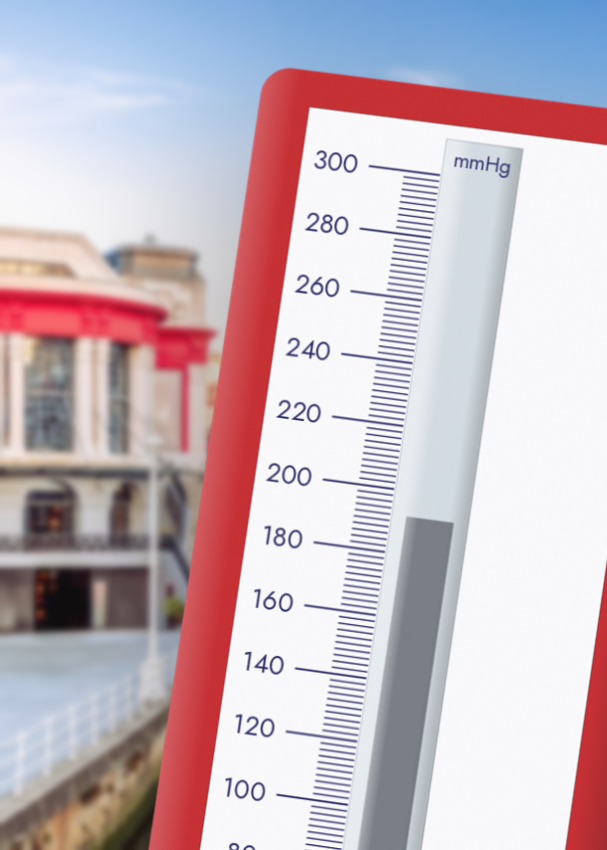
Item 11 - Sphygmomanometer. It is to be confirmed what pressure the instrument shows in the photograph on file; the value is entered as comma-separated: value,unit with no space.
192,mmHg
